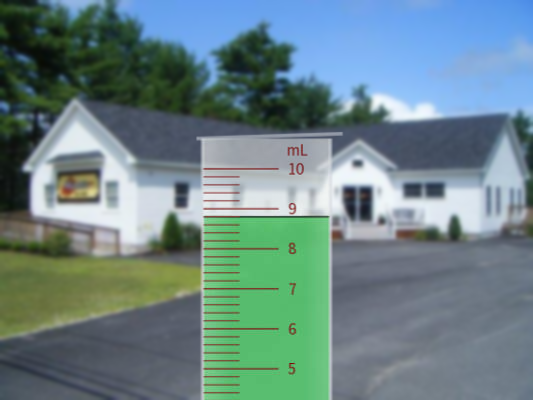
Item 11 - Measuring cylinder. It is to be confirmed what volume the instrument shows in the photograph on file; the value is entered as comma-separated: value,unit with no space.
8.8,mL
